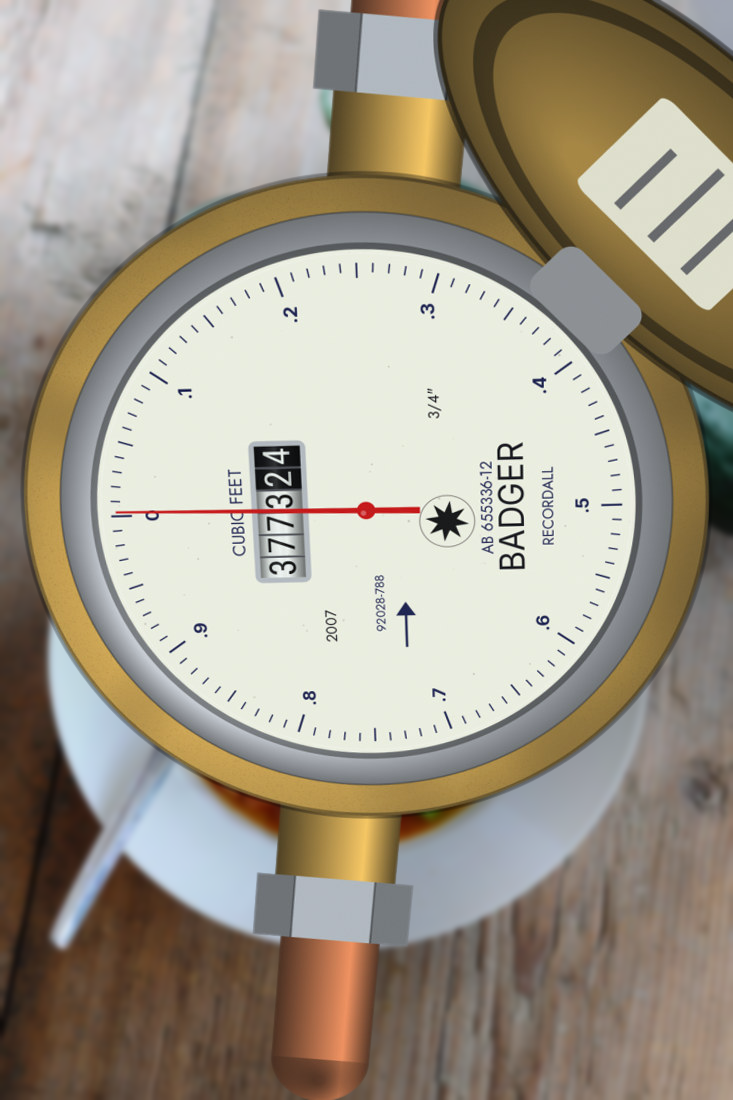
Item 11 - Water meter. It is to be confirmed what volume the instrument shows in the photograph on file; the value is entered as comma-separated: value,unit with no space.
377324.00,ft³
